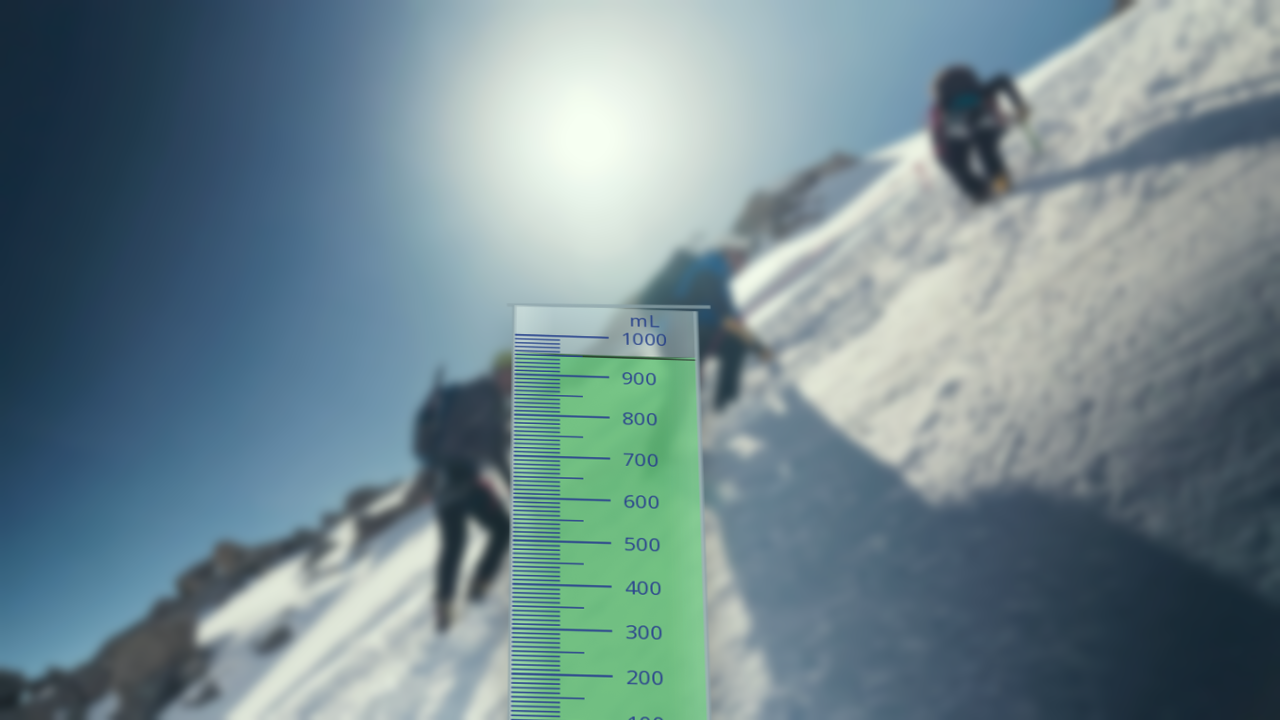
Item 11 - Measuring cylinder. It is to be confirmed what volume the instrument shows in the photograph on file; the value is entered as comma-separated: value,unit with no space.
950,mL
